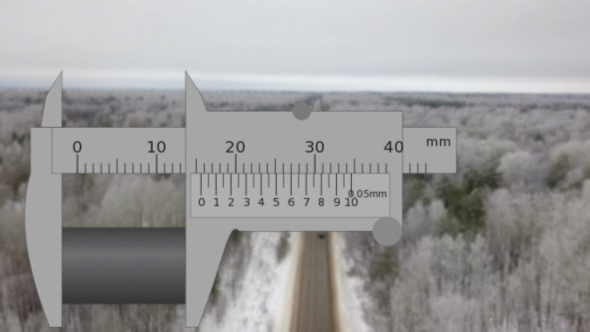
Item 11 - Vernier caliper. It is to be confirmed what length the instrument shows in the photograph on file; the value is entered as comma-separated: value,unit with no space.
15.6,mm
